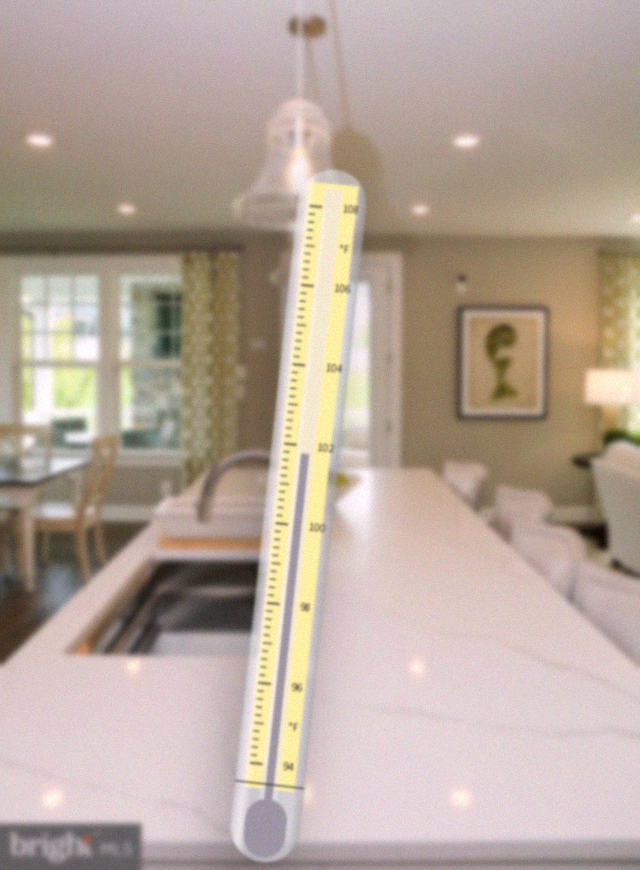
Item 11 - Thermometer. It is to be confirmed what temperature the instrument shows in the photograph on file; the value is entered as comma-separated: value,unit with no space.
101.8,°F
